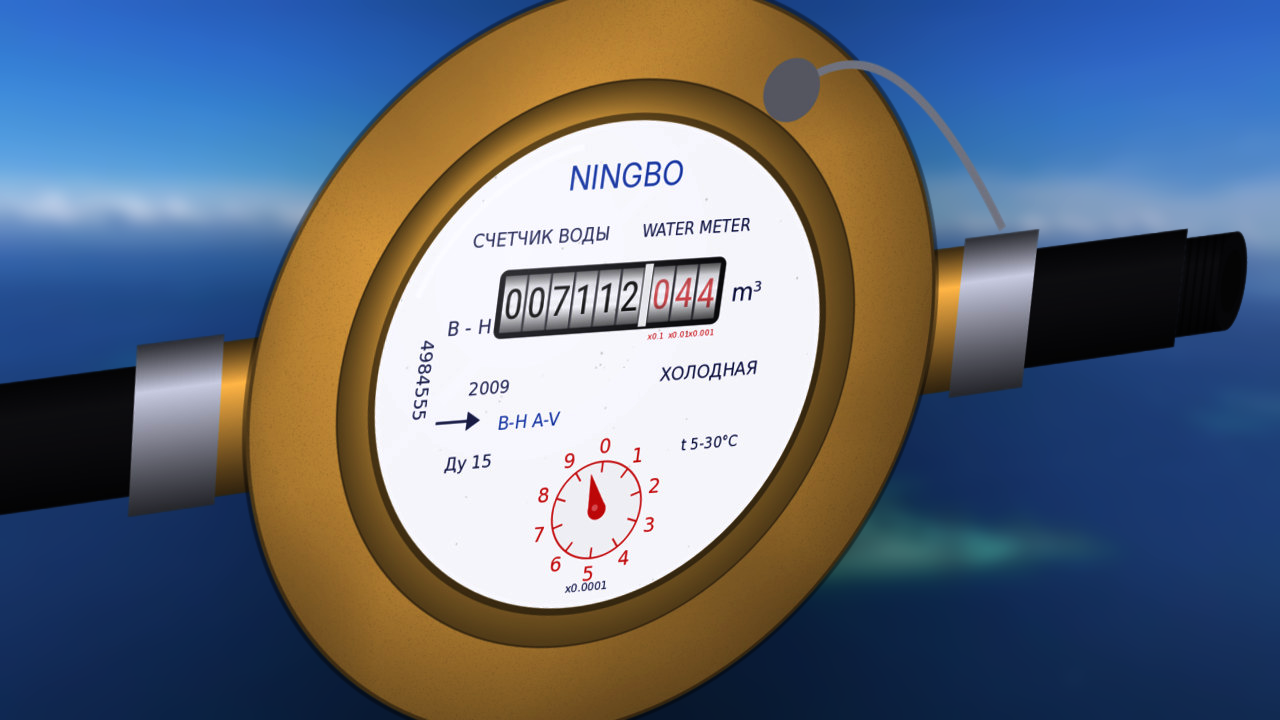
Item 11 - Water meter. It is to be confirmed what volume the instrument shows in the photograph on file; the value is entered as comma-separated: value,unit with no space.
7112.0439,m³
